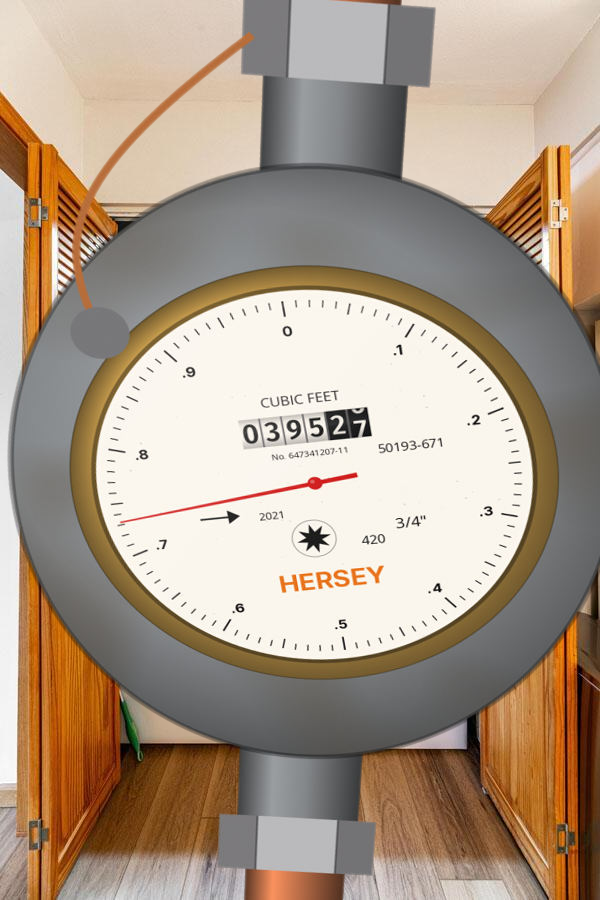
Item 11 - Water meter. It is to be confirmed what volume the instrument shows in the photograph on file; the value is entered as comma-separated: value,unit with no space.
39526.73,ft³
